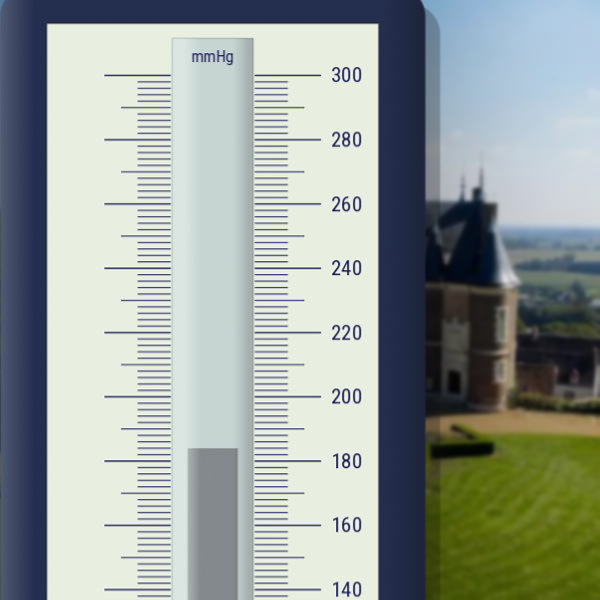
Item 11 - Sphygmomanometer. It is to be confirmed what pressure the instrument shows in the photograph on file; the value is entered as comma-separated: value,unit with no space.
184,mmHg
